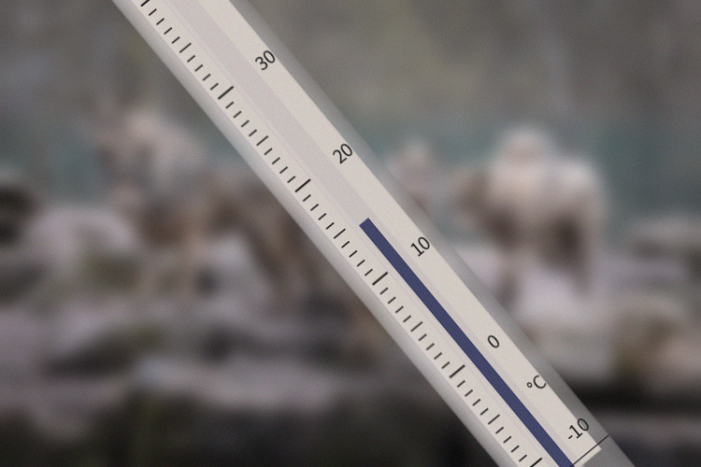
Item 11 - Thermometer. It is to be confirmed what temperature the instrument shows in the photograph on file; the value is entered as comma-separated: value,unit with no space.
14.5,°C
